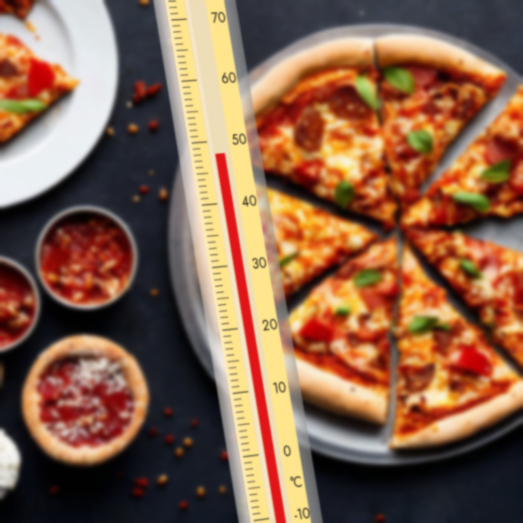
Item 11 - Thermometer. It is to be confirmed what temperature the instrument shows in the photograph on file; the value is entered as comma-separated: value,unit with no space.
48,°C
